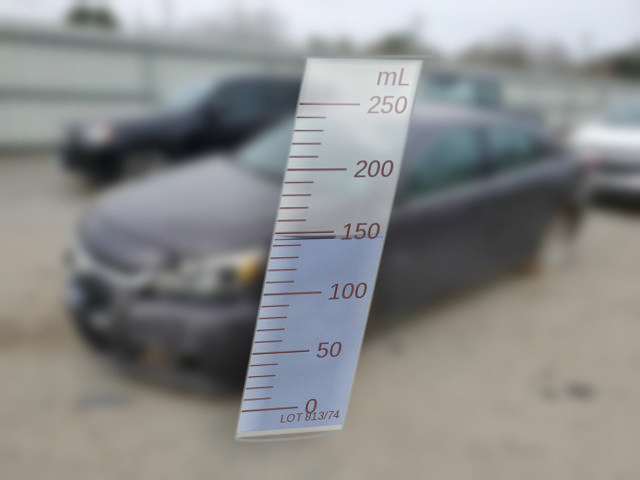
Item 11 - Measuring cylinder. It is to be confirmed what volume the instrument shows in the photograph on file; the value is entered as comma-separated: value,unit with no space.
145,mL
